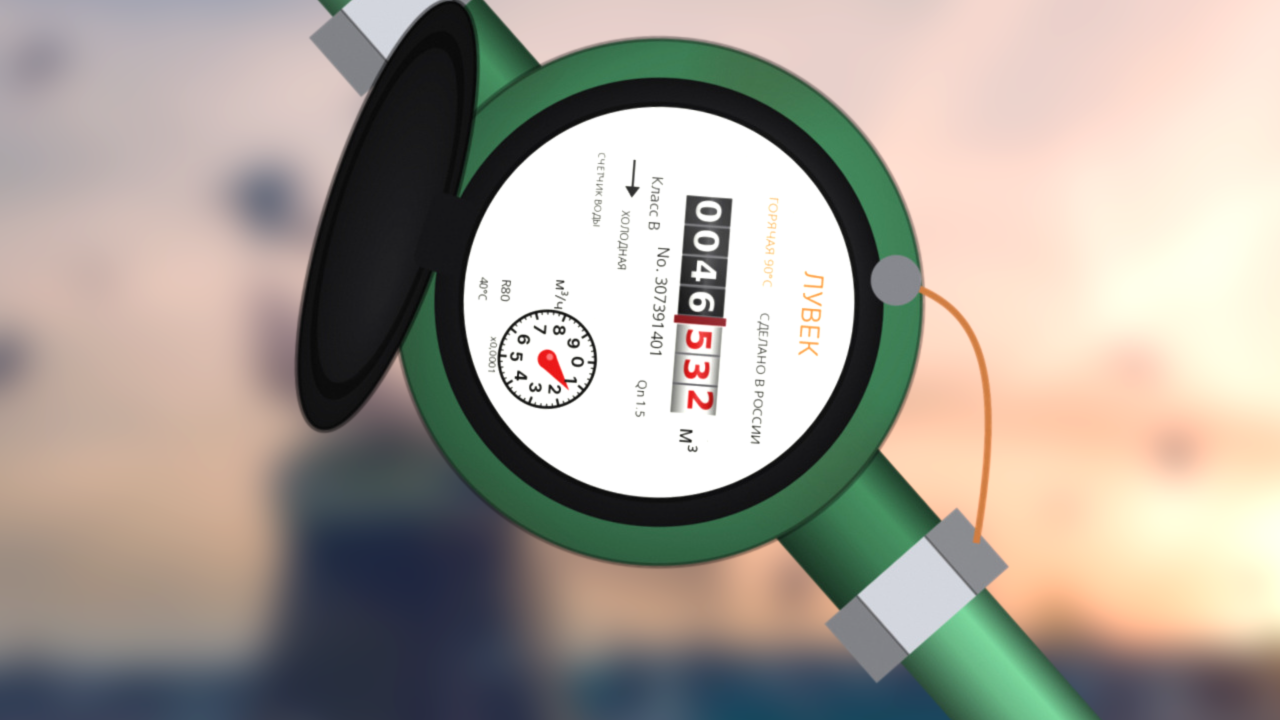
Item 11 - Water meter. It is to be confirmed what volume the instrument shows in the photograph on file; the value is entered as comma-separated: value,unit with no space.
46.5321,m³
